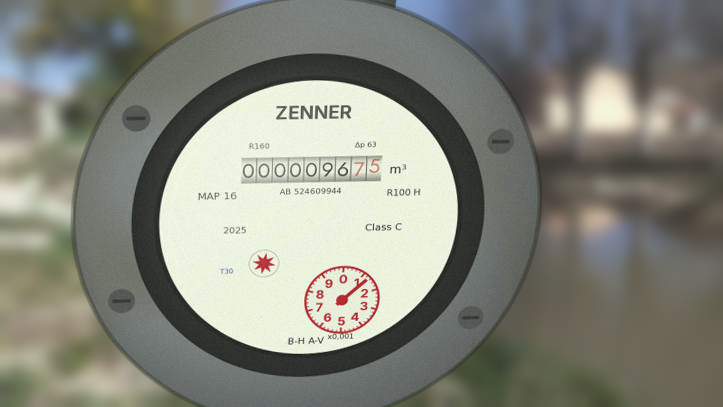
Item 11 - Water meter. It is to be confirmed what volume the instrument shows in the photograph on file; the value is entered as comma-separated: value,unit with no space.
96.751,m³
